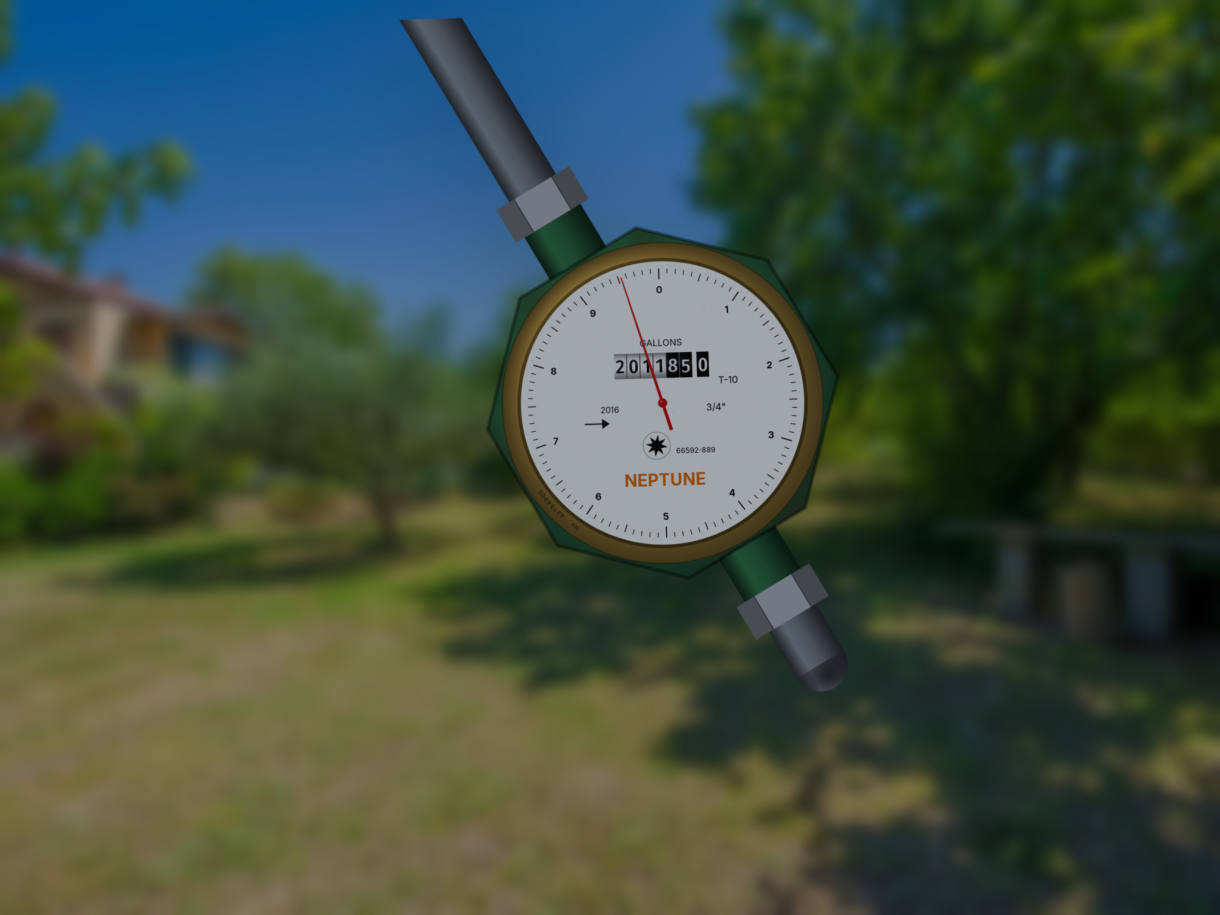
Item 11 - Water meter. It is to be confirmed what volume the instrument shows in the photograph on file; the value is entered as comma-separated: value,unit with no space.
2011849.5,gal
